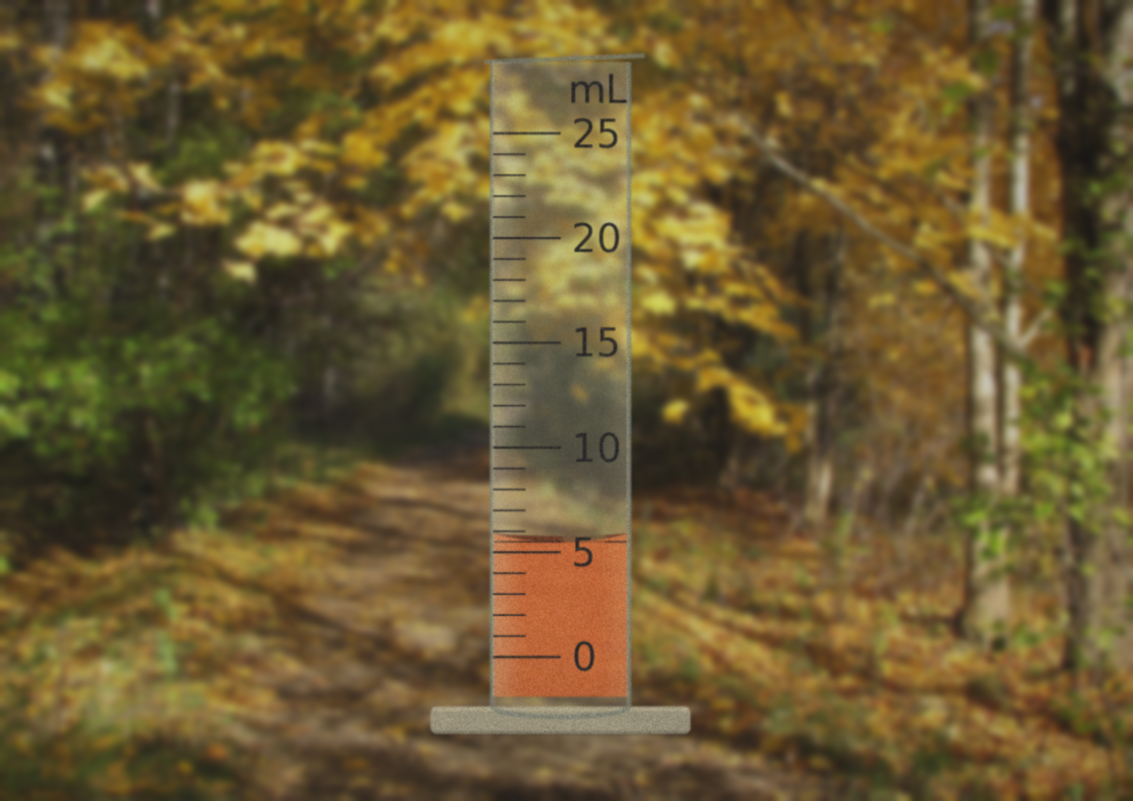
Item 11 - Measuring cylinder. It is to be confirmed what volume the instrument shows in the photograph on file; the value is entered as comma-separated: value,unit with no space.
5.5,mL
